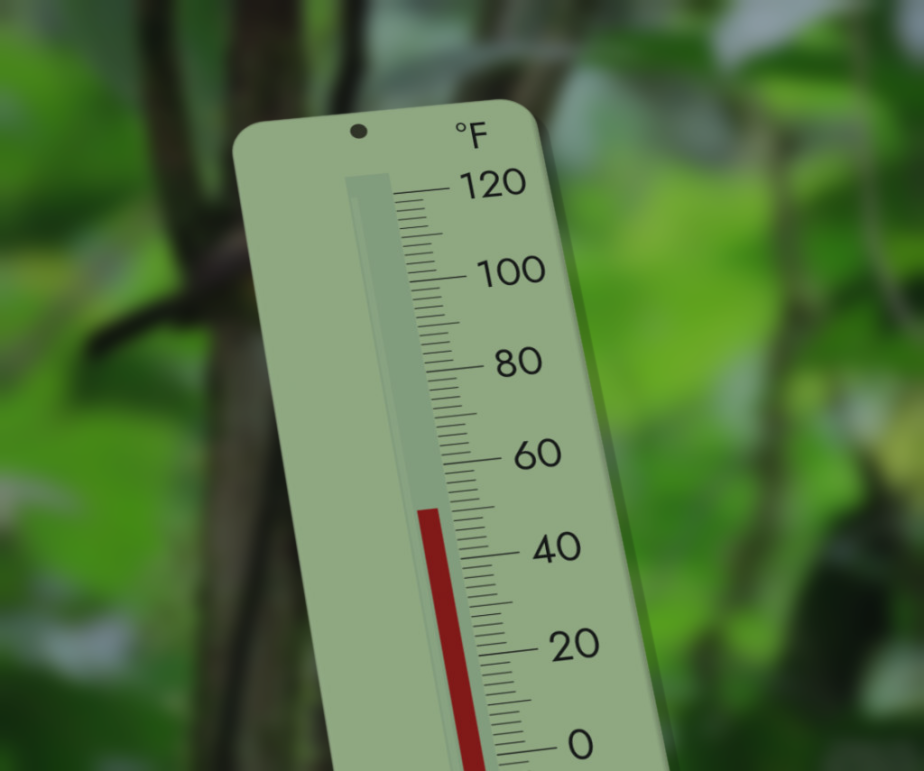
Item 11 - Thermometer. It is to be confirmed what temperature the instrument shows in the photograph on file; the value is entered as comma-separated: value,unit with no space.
51,°F
